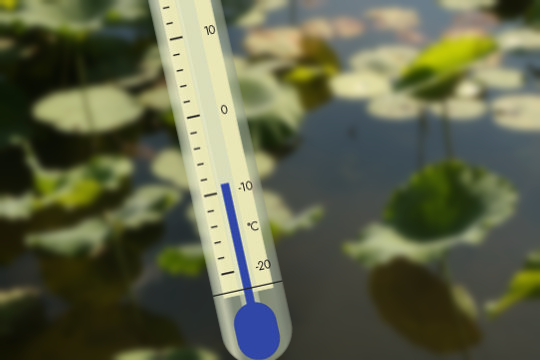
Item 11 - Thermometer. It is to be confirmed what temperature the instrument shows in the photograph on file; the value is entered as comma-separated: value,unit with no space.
-9,°C
